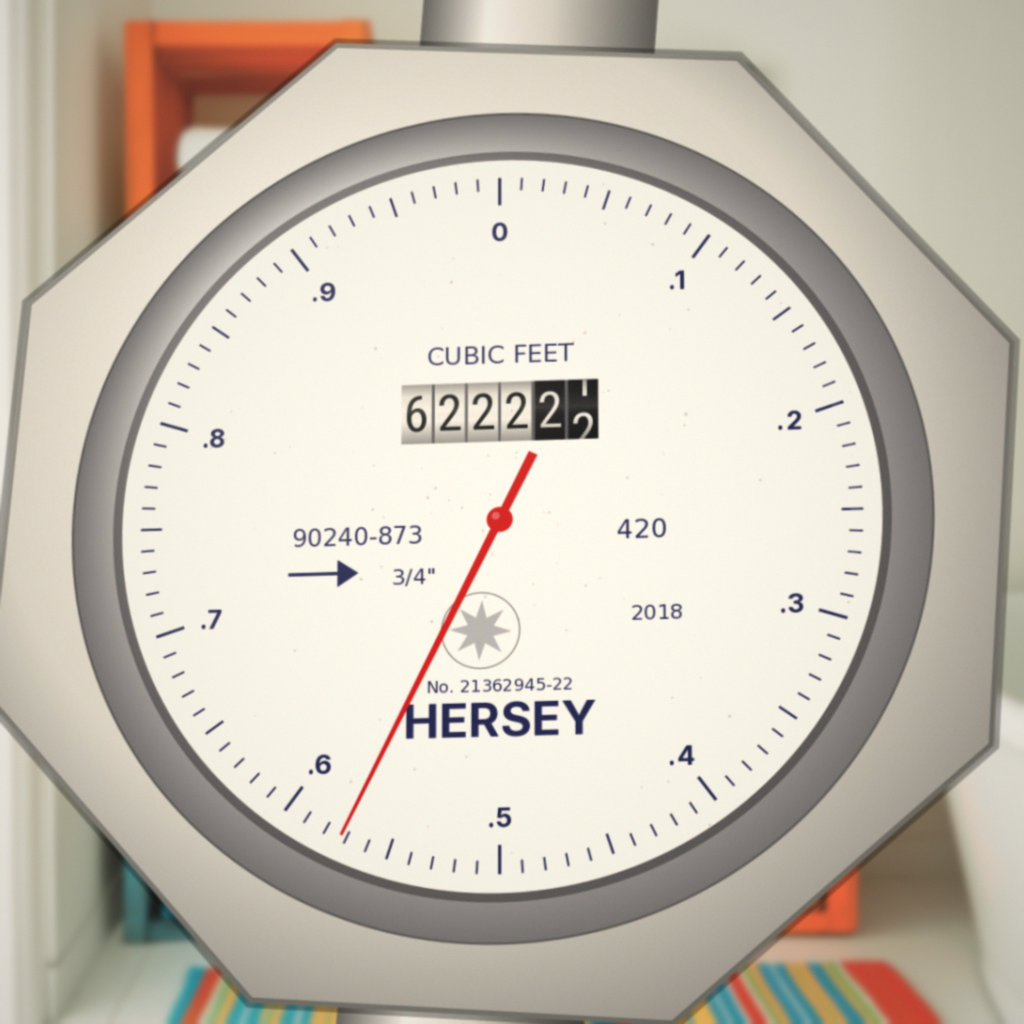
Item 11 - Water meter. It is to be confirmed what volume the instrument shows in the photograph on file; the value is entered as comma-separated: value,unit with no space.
622221.57,ft³
